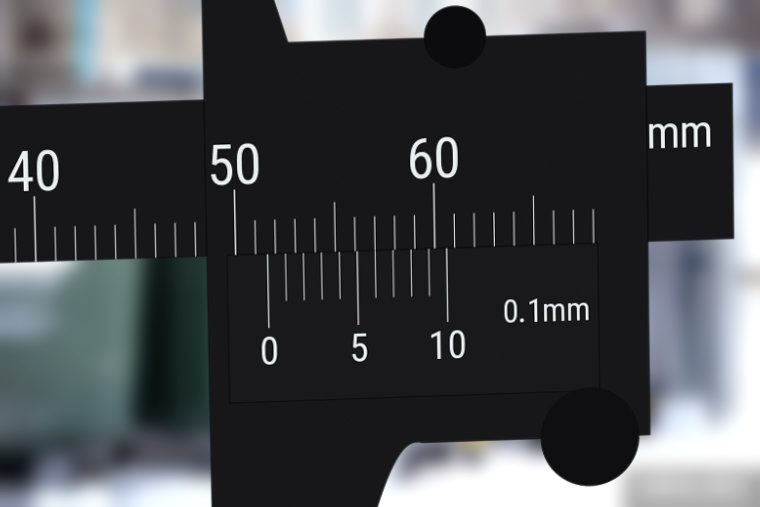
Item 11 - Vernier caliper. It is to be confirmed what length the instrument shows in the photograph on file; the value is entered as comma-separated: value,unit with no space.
51.6,mm
